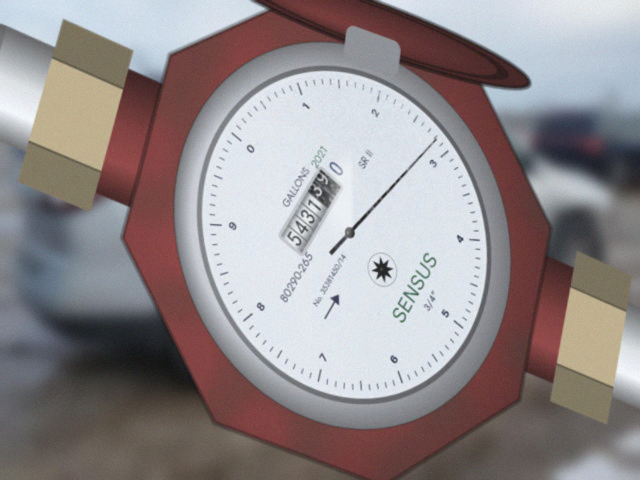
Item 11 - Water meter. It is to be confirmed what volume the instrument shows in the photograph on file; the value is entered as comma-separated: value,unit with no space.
5431392.8,gal
